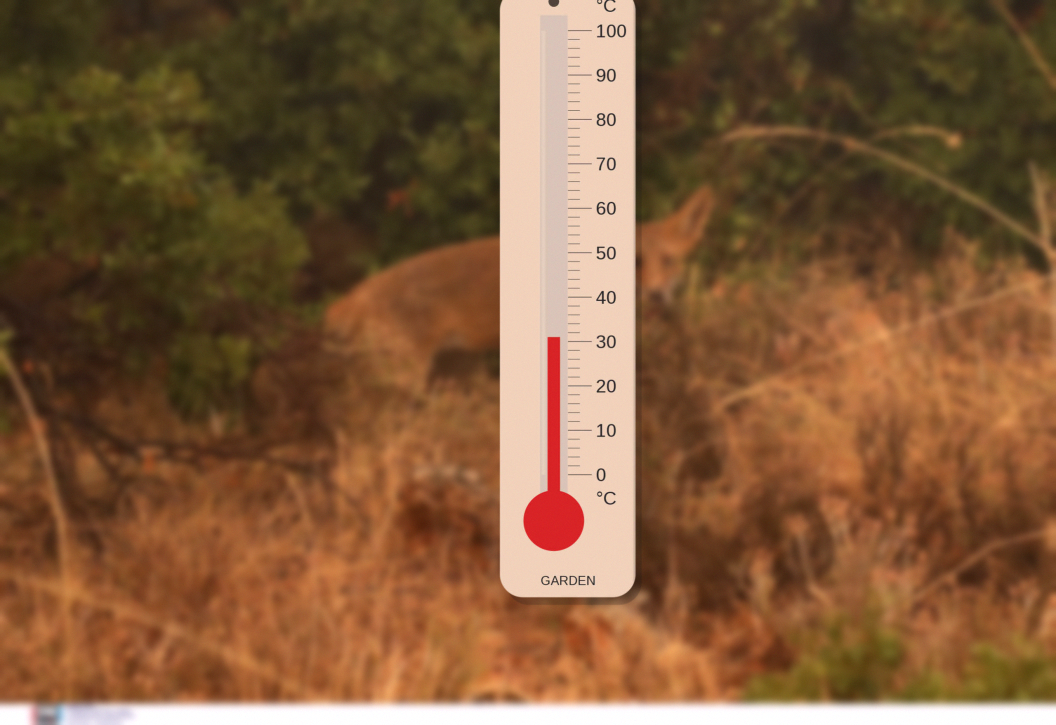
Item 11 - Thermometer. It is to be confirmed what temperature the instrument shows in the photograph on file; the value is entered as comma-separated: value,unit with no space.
31,°C
